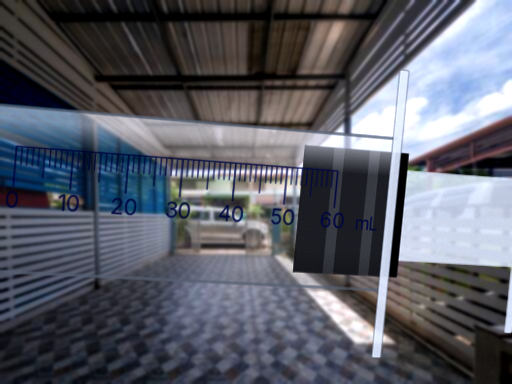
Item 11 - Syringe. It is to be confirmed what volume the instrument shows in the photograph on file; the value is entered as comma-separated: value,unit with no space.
53,mL
